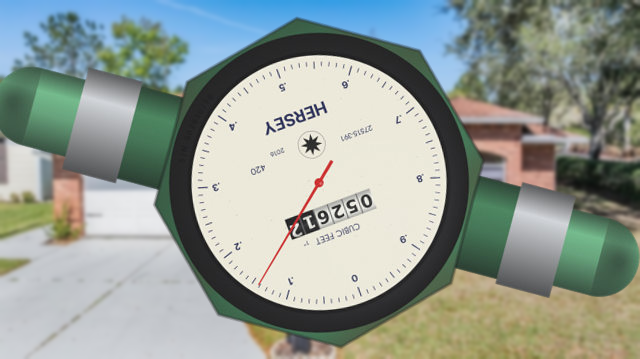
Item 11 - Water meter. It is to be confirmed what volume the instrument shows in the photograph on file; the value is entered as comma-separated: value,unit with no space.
52612.14,ft³
